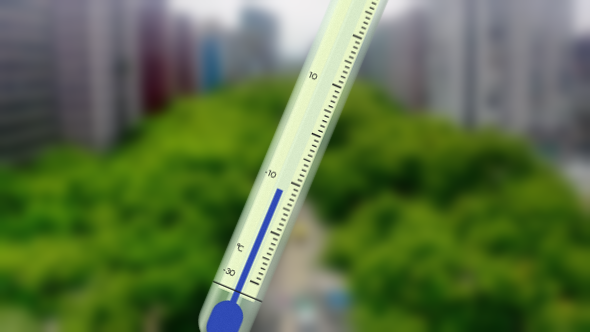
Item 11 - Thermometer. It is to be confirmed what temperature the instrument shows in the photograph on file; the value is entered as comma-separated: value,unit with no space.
-12,°C
